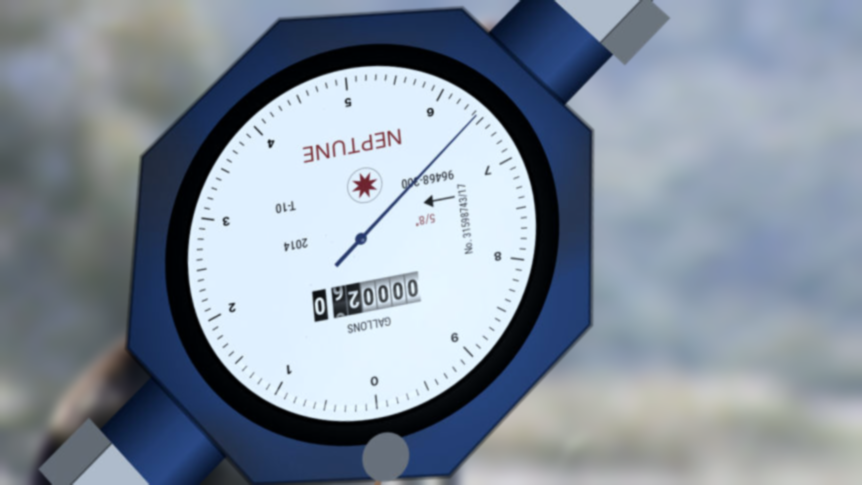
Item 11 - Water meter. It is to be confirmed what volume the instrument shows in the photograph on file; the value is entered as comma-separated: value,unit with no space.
256.4,gal
